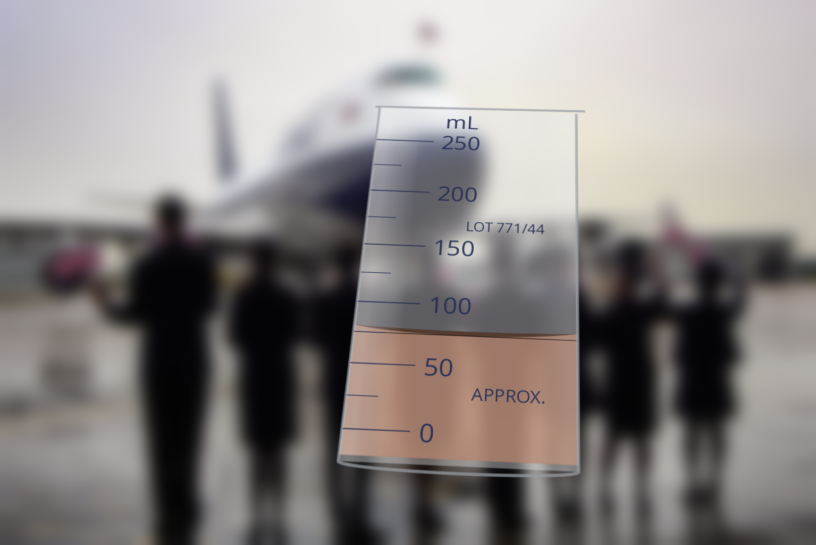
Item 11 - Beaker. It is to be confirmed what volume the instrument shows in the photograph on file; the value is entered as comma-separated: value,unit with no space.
75,mL
